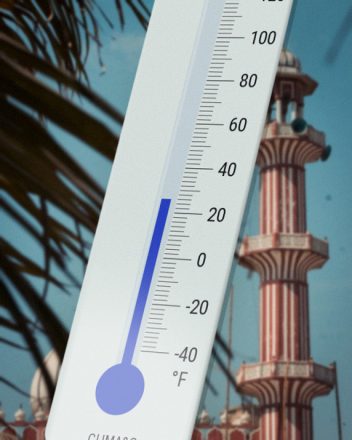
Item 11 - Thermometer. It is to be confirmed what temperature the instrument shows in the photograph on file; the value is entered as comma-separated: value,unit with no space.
26,°F
